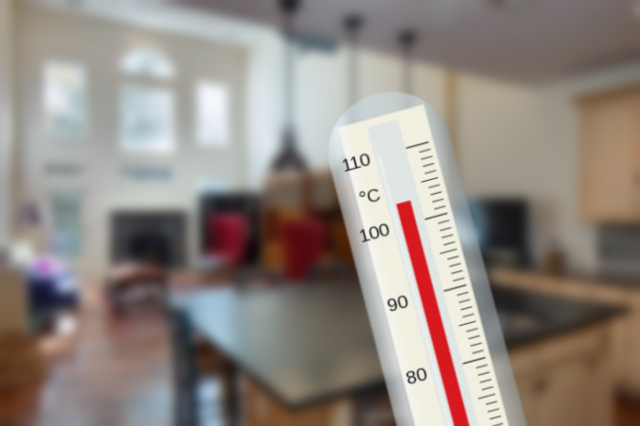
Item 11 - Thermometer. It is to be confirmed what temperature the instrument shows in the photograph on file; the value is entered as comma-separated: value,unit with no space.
103,°C
